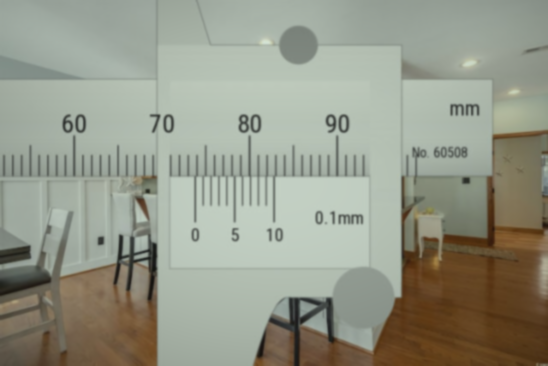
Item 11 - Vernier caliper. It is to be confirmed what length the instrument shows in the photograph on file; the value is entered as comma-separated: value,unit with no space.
73.8,mm
